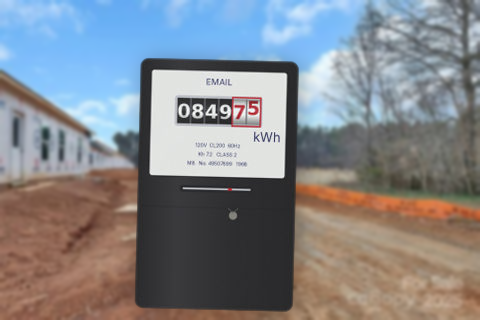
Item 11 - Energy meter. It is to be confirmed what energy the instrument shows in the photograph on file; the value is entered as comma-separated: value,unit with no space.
849.75,kWh
